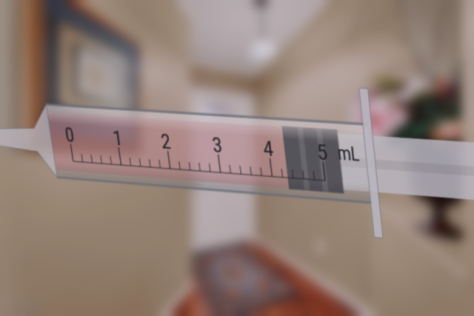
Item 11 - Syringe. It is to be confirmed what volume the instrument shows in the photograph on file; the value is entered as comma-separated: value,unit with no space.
4.3,mL
